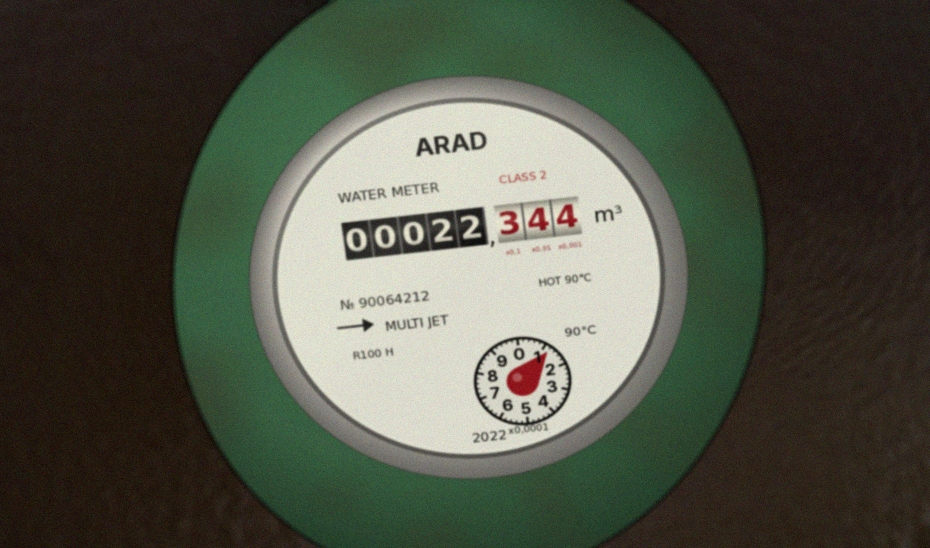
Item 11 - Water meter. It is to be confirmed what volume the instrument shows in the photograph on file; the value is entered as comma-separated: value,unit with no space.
22.3441,m³
